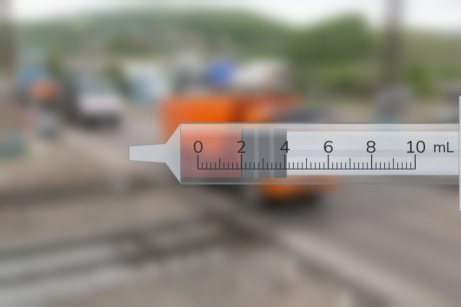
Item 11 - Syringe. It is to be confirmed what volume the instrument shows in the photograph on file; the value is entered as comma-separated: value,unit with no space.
2,mL
